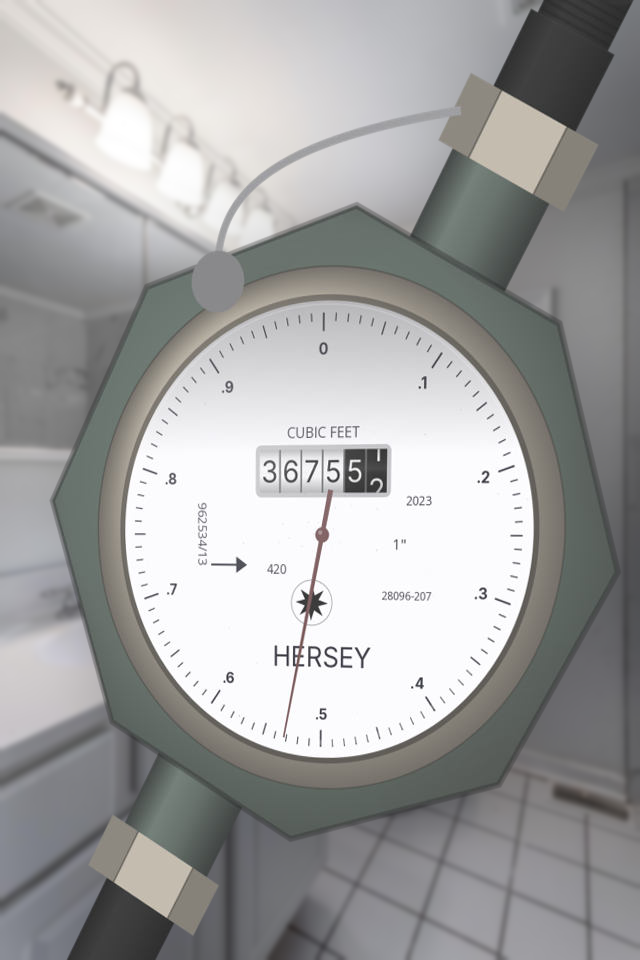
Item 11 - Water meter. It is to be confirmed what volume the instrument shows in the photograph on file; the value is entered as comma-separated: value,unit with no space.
367551.53,ft³
